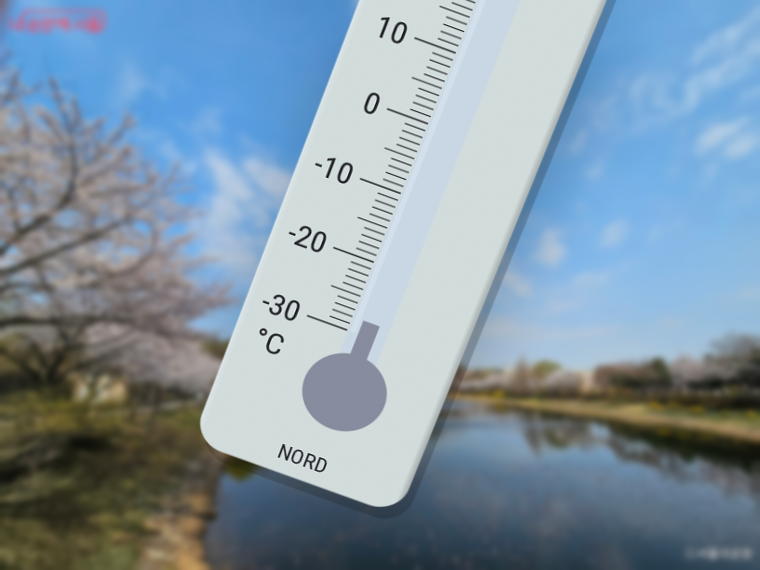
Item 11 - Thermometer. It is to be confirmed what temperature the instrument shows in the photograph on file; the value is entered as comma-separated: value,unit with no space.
-28,°C
